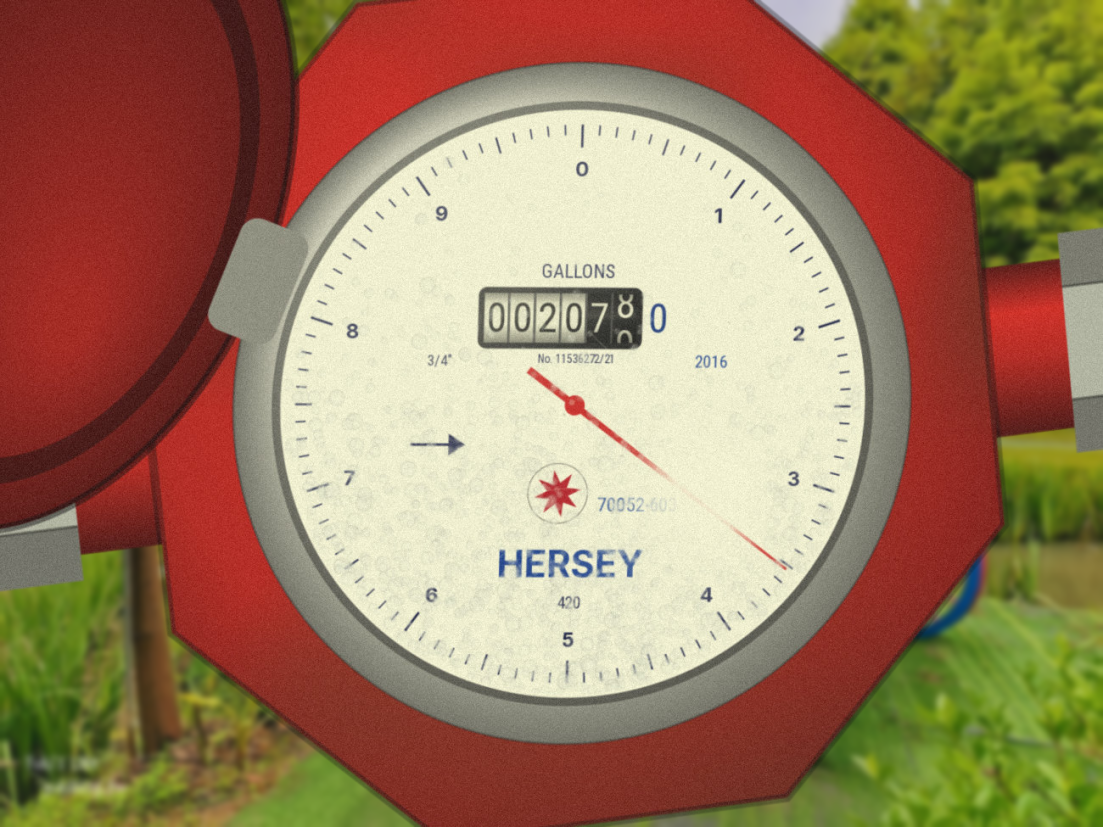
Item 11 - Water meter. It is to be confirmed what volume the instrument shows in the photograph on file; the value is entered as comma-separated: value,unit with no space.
20783.5,gal
